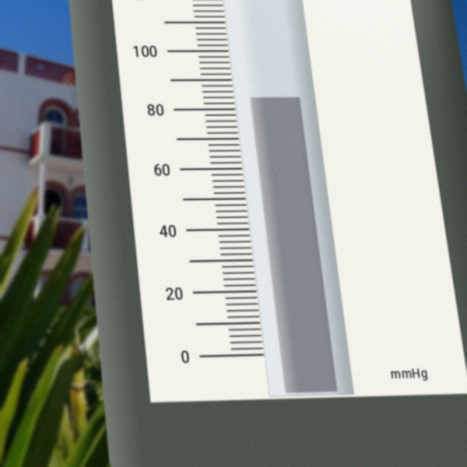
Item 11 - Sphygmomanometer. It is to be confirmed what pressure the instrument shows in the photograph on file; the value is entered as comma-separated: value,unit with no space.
84,mmHg
